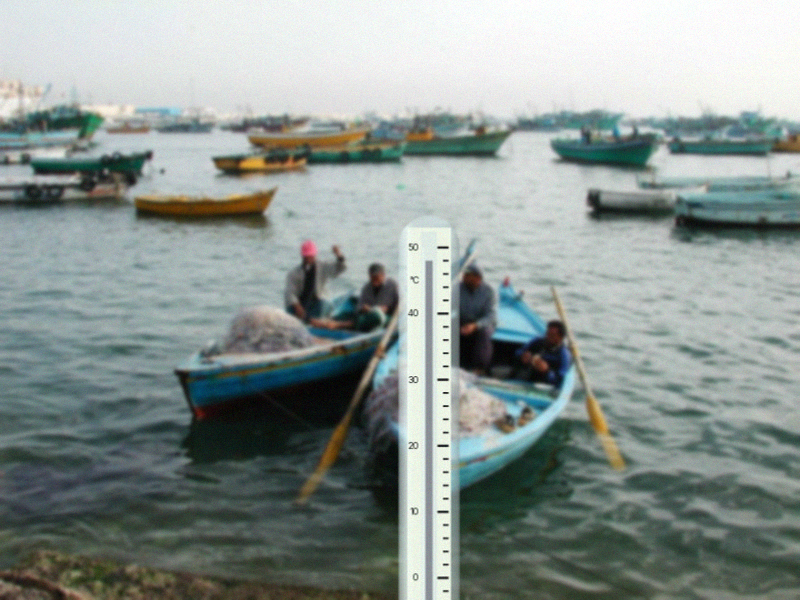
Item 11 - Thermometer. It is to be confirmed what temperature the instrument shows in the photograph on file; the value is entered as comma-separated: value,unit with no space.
48,°C
